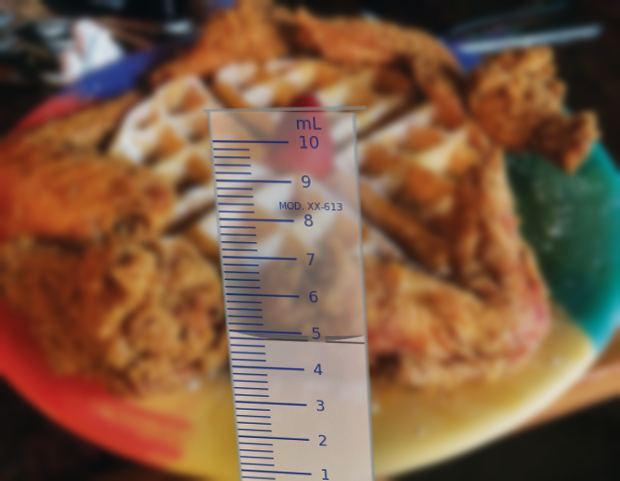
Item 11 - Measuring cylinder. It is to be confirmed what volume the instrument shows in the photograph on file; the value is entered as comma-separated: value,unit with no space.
4.8,mL
